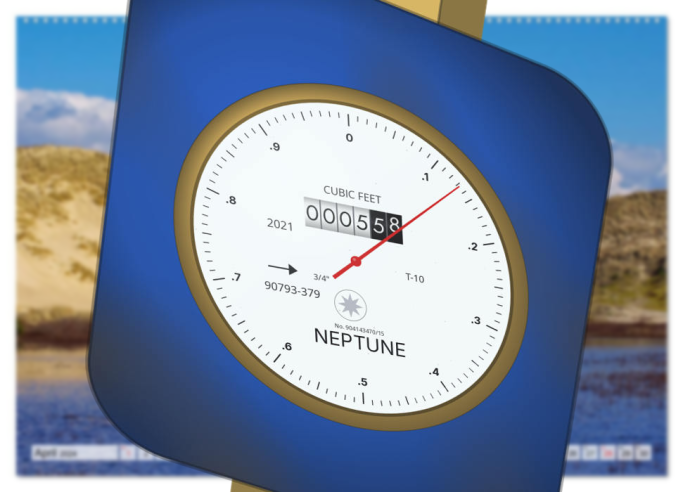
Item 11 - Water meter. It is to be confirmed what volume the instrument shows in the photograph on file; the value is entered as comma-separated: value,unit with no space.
558.13,ft³
